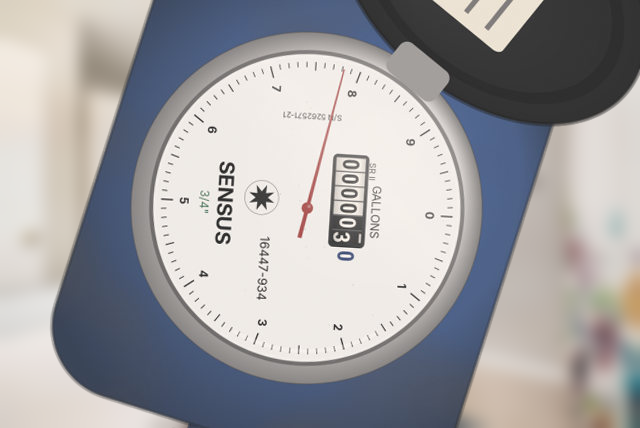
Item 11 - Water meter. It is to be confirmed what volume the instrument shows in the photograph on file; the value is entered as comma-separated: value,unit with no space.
27.8,gal
